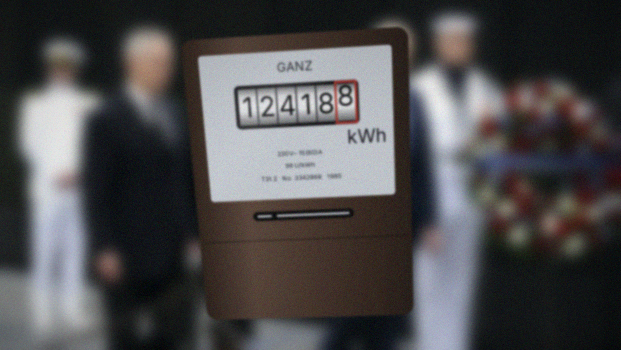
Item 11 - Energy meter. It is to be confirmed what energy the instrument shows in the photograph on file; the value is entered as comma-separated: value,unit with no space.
12418.8,kWh
